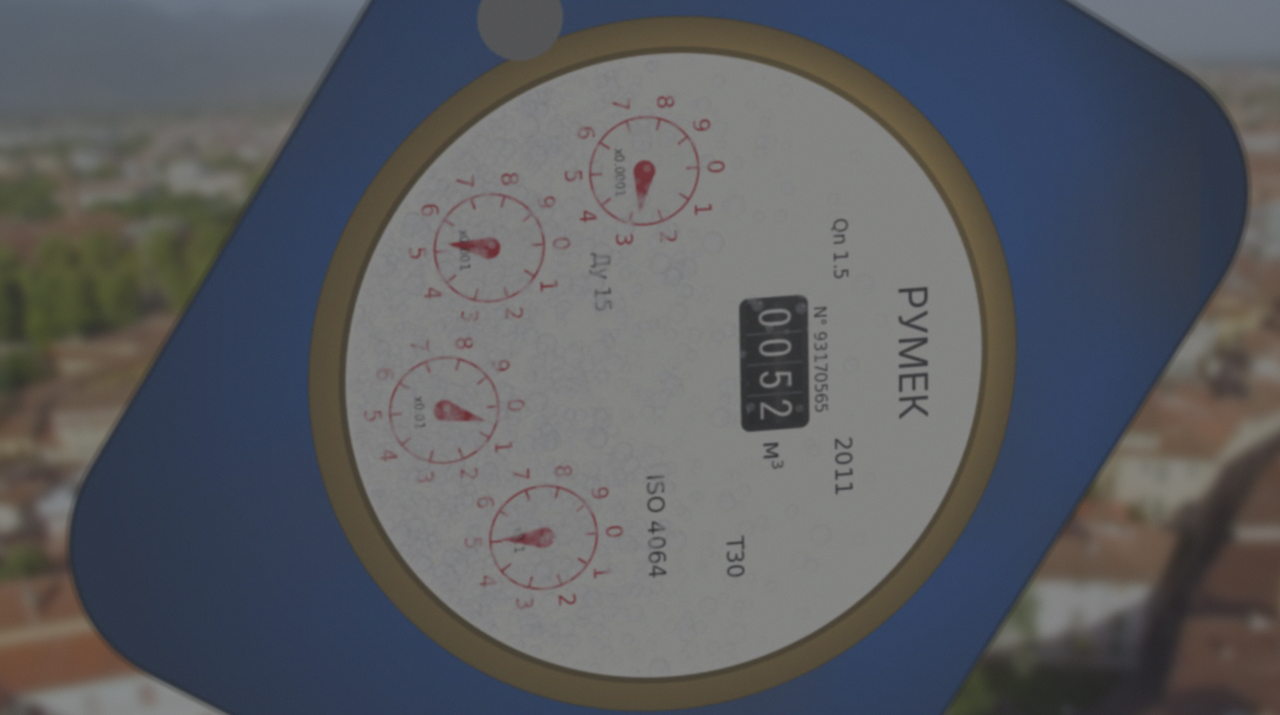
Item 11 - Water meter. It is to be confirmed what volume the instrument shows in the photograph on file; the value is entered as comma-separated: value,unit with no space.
52.5052,m³
